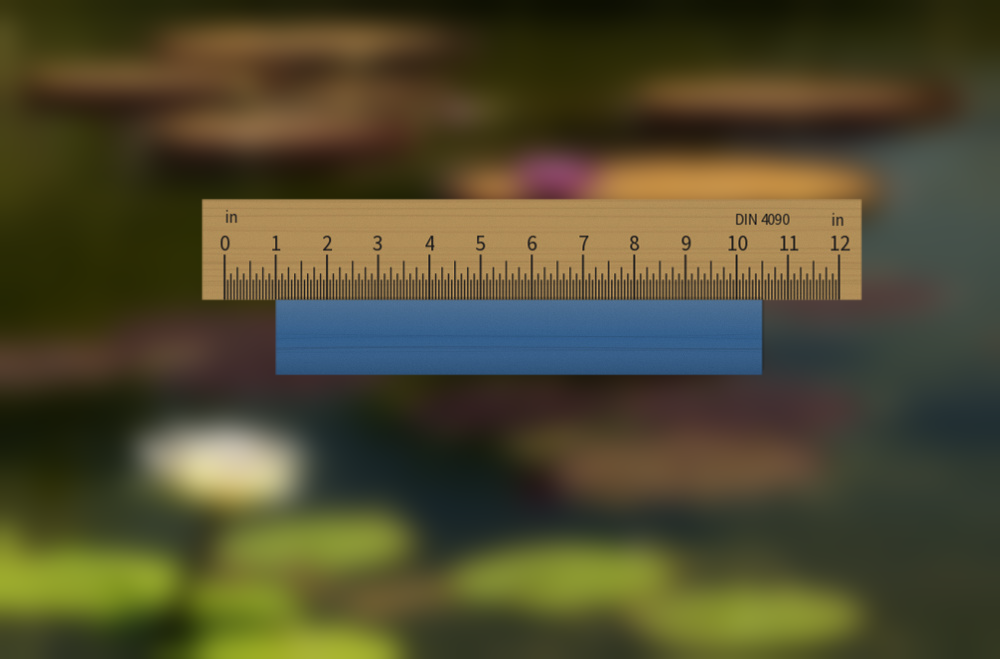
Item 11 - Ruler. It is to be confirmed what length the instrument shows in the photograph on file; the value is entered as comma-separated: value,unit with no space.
9.5,in
